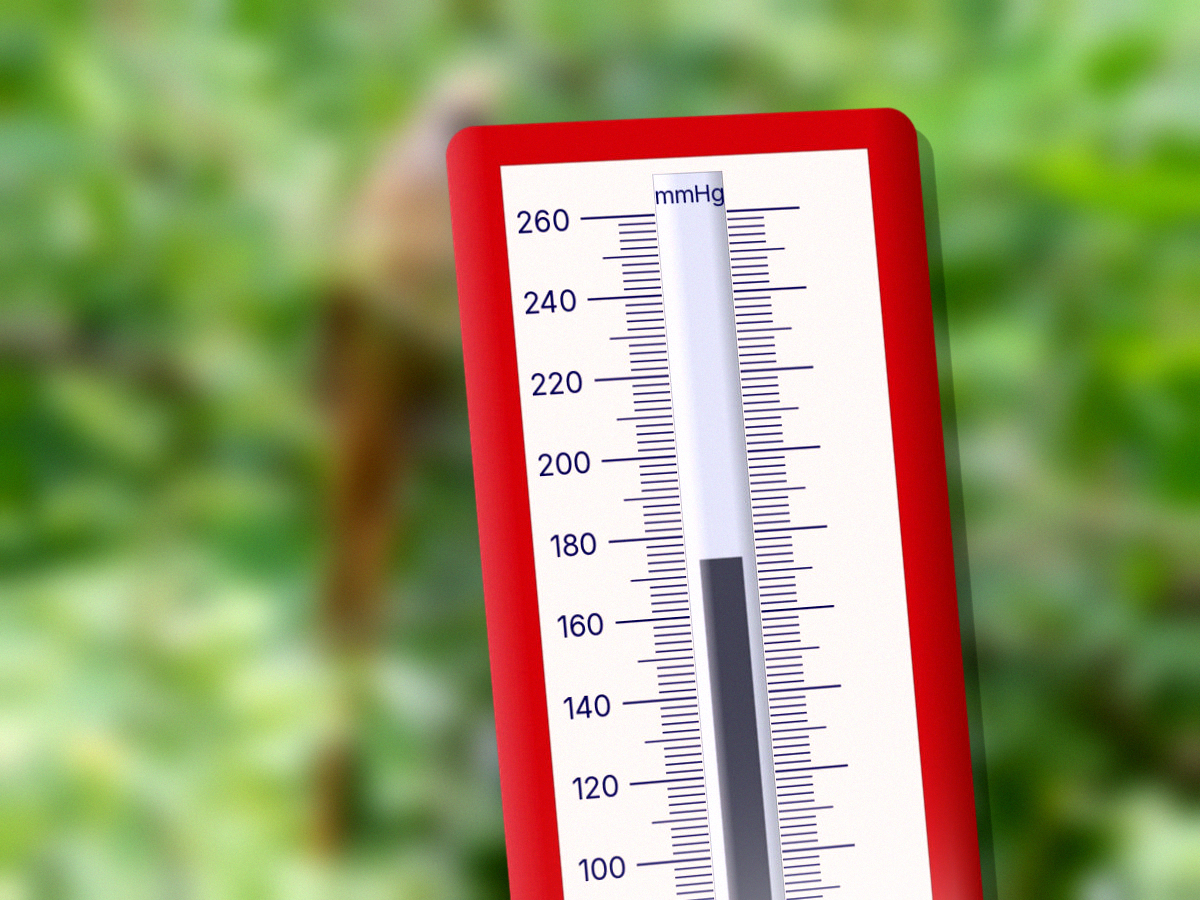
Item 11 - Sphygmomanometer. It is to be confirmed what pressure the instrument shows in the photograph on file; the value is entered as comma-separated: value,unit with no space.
174,mmHg
